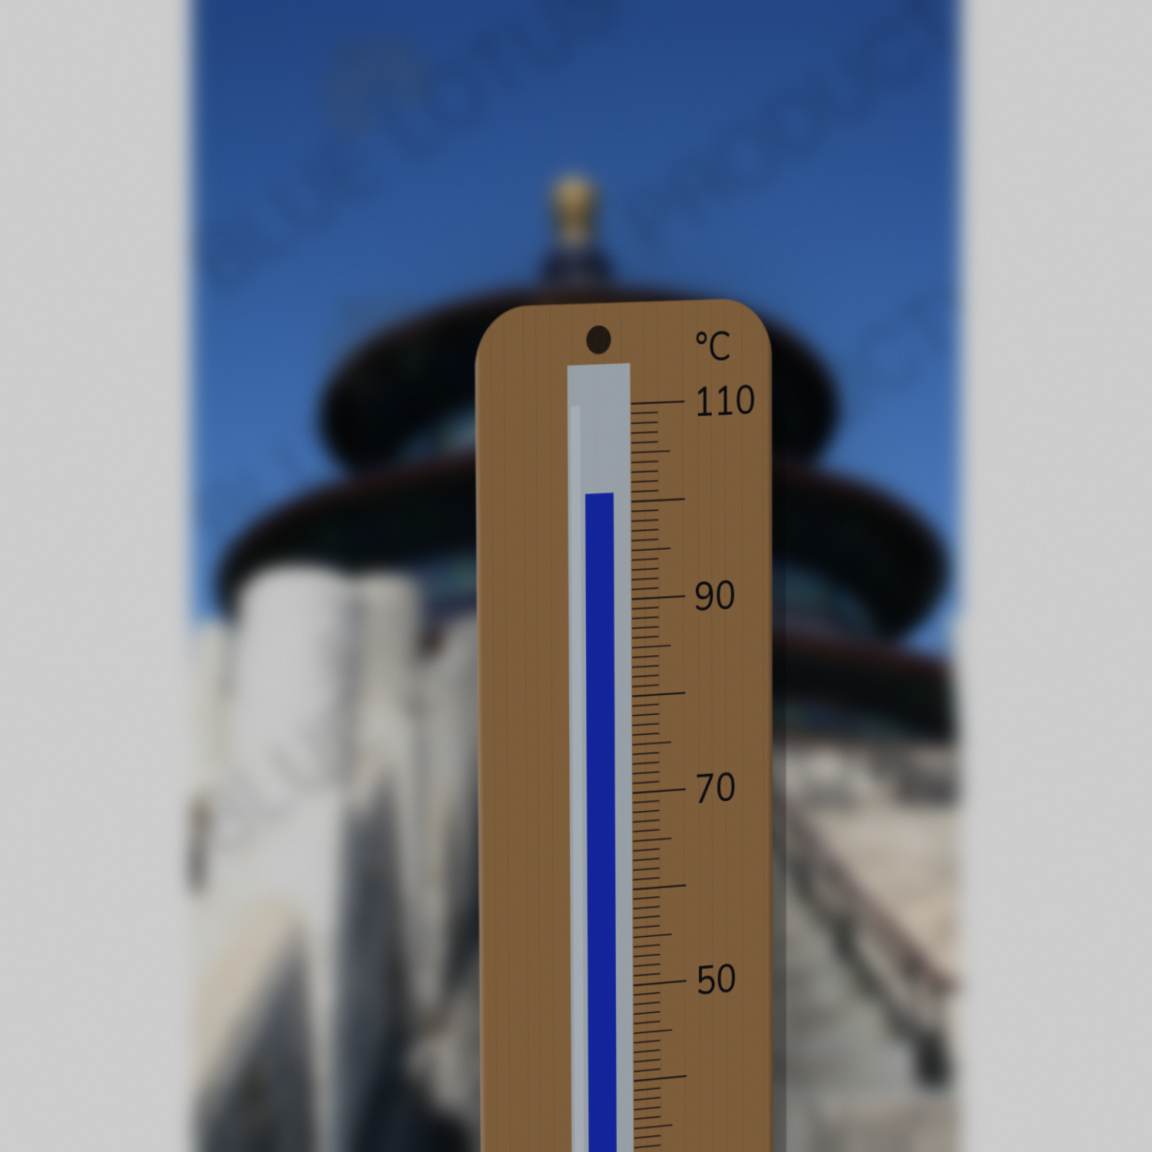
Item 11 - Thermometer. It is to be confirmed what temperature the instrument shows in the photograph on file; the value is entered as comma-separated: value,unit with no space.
101,°C
